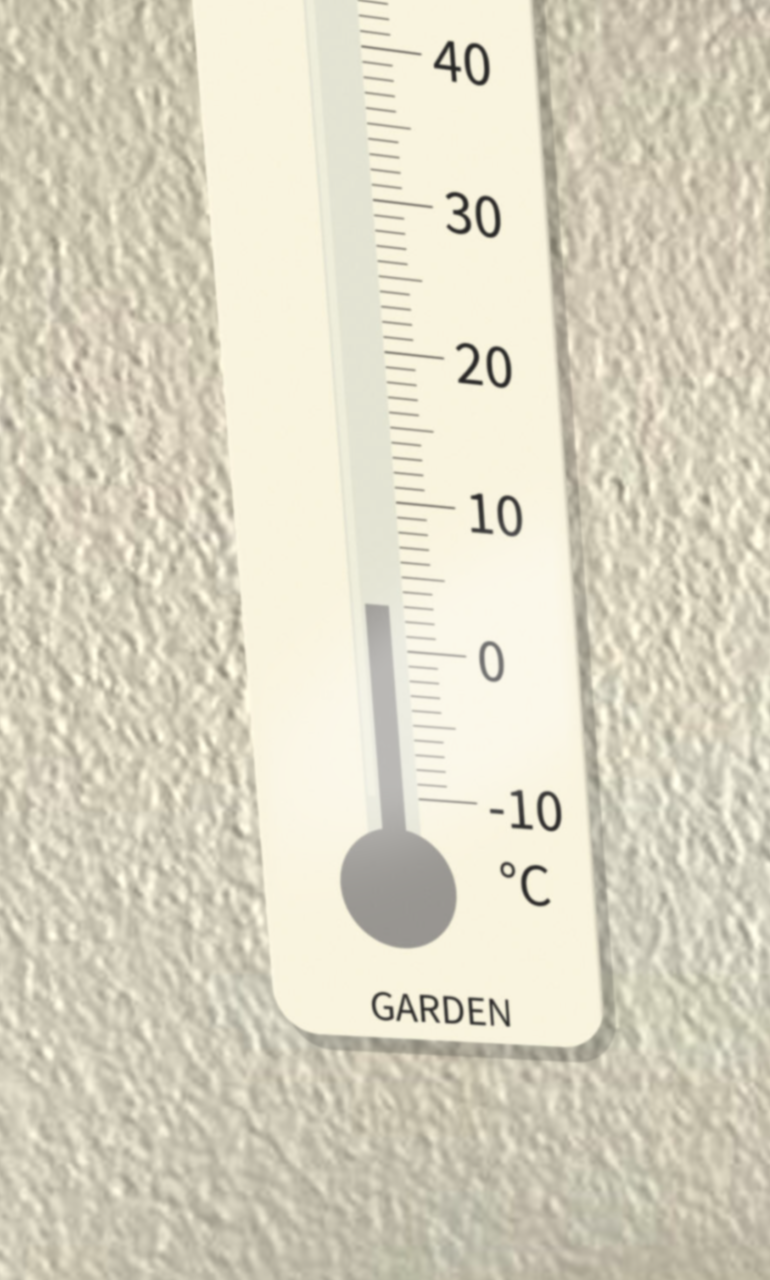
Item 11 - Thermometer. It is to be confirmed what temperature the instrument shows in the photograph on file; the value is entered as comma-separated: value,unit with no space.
3,°C
